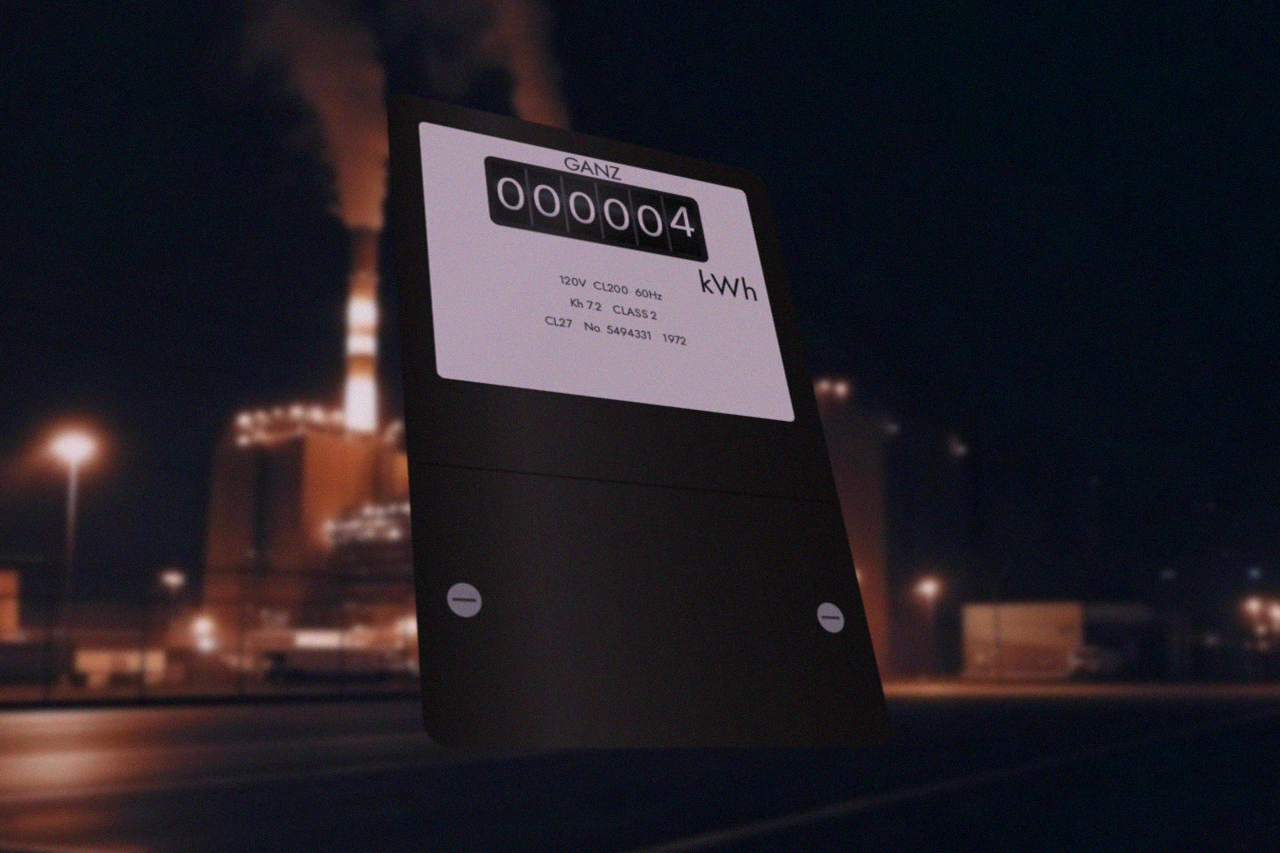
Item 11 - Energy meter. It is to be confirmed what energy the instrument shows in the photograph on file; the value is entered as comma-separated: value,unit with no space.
4,kWh
